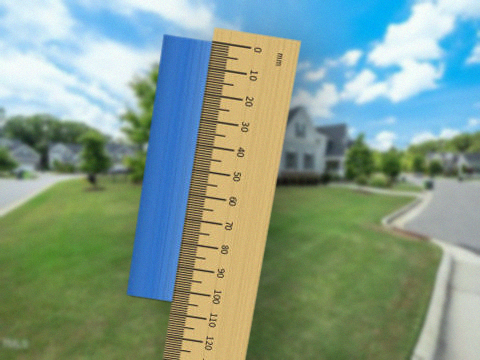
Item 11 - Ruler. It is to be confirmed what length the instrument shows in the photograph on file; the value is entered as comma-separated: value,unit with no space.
105,mm
